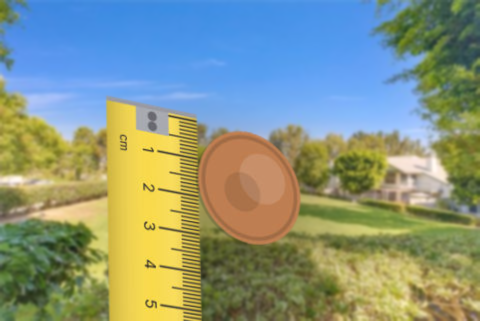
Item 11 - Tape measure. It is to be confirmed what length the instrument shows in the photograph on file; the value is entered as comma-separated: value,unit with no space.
3,cm
